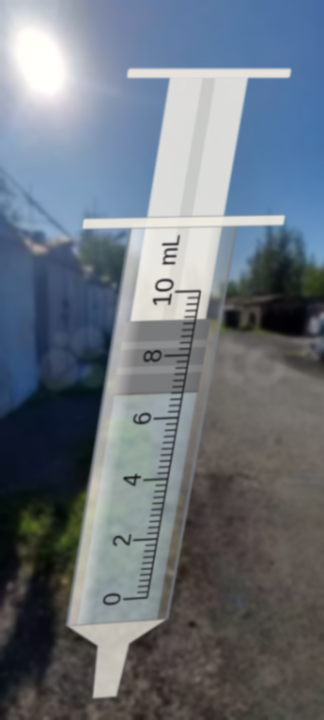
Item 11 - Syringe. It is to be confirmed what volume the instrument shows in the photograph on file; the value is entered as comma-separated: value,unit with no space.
6.8,mL
